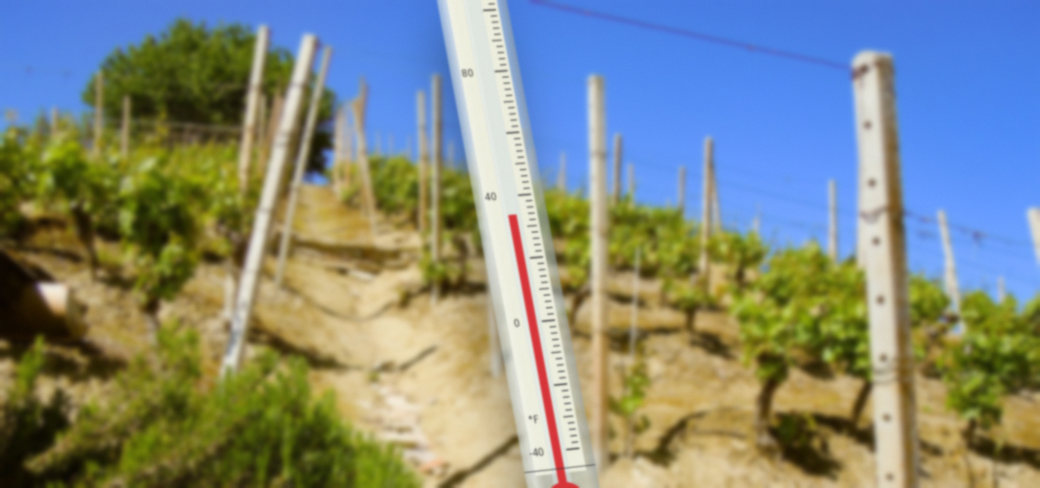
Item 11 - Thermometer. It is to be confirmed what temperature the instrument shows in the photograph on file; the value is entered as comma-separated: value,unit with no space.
34,°F
